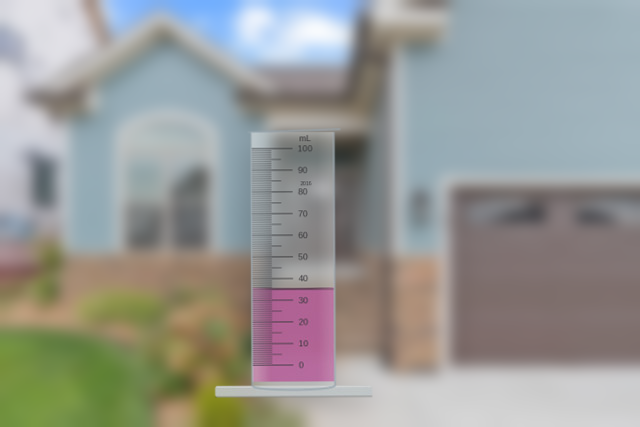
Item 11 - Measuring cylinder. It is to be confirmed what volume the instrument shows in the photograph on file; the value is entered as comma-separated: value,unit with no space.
35,mL
